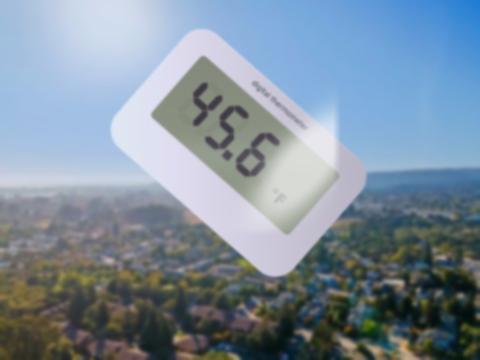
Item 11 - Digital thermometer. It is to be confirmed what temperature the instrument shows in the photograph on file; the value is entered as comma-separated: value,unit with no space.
45.6,°F
